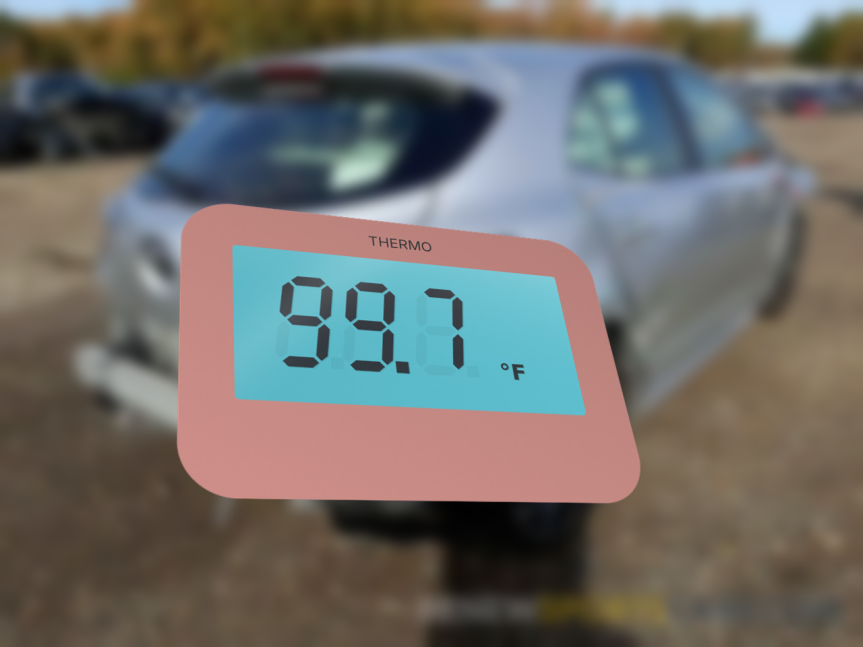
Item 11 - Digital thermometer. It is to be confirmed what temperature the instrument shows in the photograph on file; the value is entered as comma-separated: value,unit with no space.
99.7,°F
